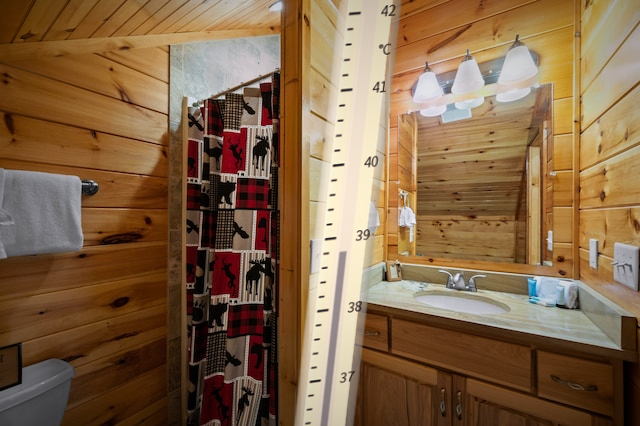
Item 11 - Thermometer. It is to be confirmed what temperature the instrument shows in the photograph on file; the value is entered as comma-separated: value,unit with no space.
38.8,°C
